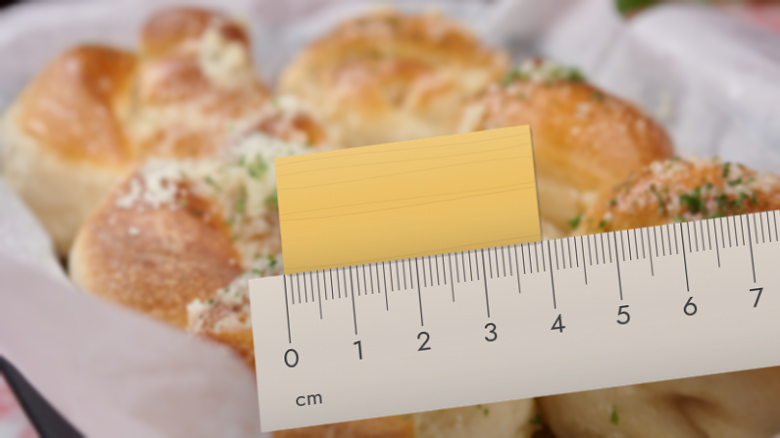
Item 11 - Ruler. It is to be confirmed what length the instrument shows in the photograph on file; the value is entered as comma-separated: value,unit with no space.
3.9,cm
